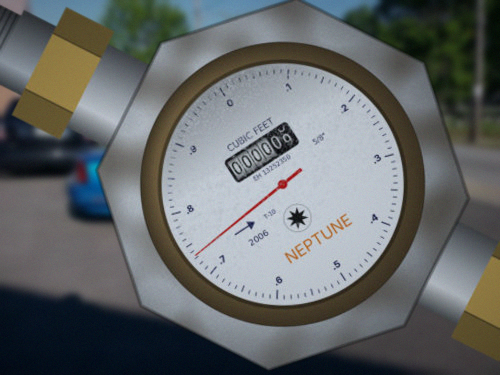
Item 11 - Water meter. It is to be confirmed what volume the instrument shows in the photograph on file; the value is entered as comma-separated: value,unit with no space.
8.73,ft³
